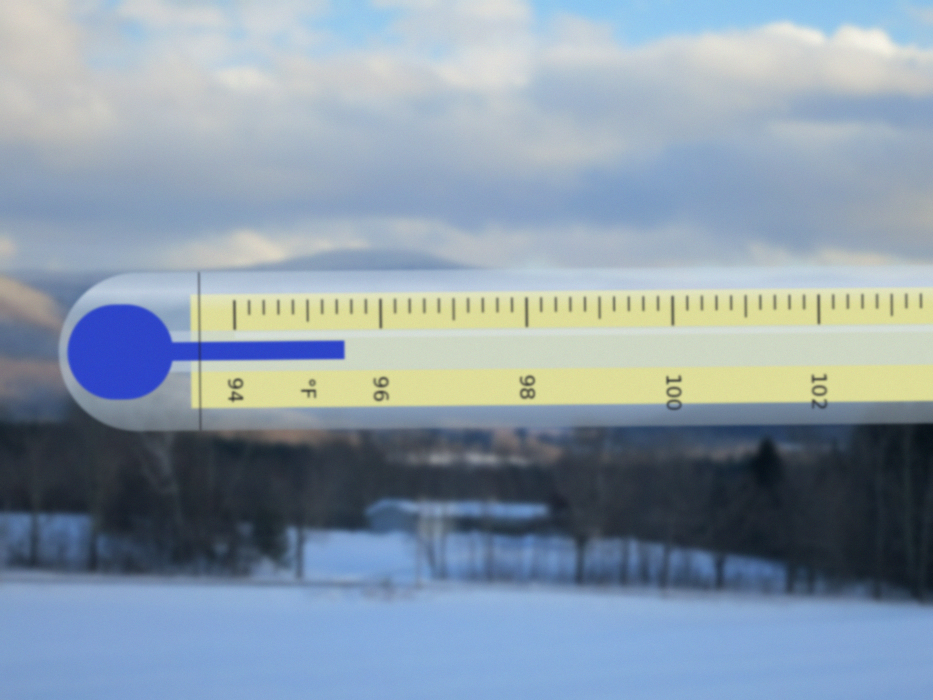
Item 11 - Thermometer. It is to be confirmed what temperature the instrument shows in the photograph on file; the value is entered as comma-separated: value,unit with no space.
95.5,°F
